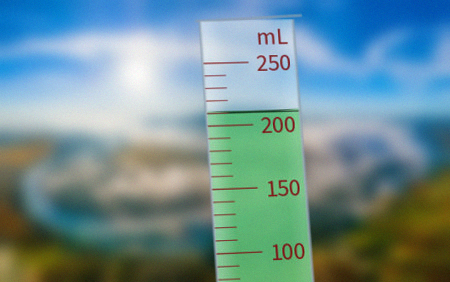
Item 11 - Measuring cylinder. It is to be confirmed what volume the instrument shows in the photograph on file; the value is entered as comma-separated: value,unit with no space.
210,mL
